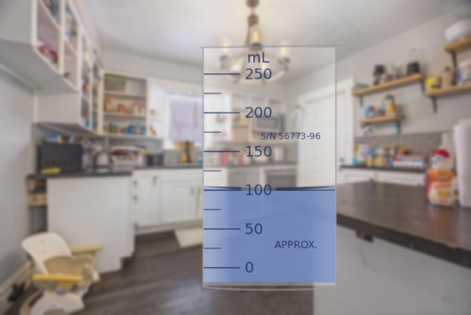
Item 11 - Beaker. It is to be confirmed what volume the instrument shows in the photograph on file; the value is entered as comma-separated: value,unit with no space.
100,mL
